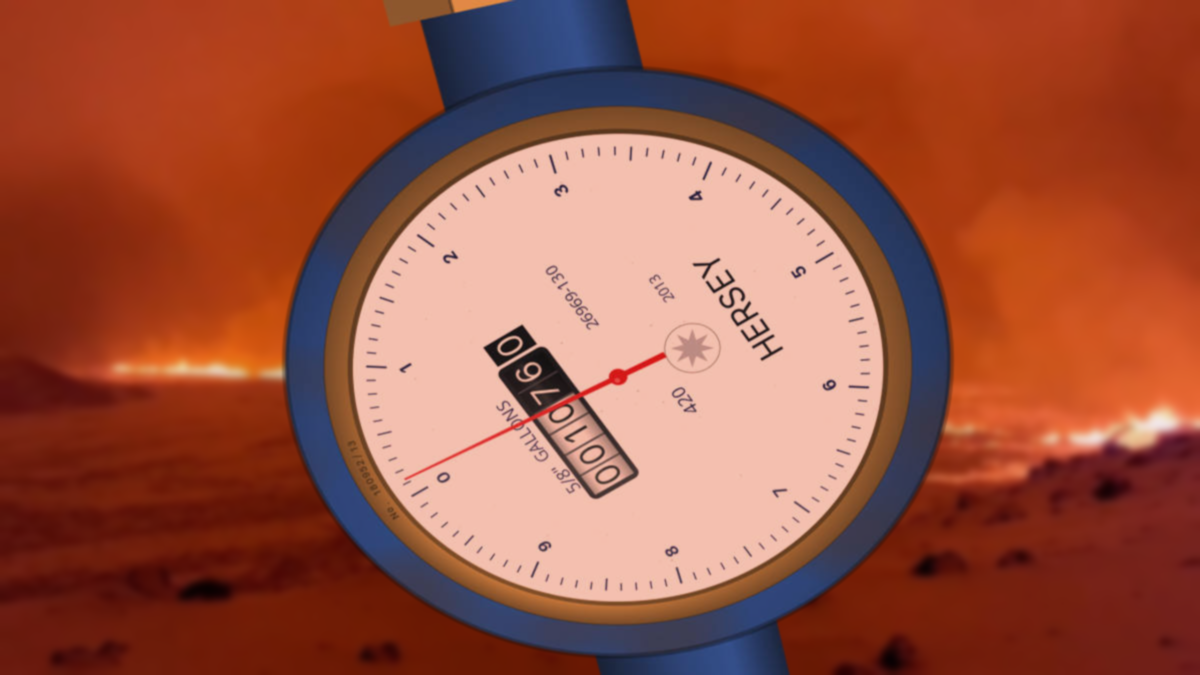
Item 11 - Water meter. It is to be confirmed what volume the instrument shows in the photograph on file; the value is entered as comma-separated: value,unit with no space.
10760.1,gal
